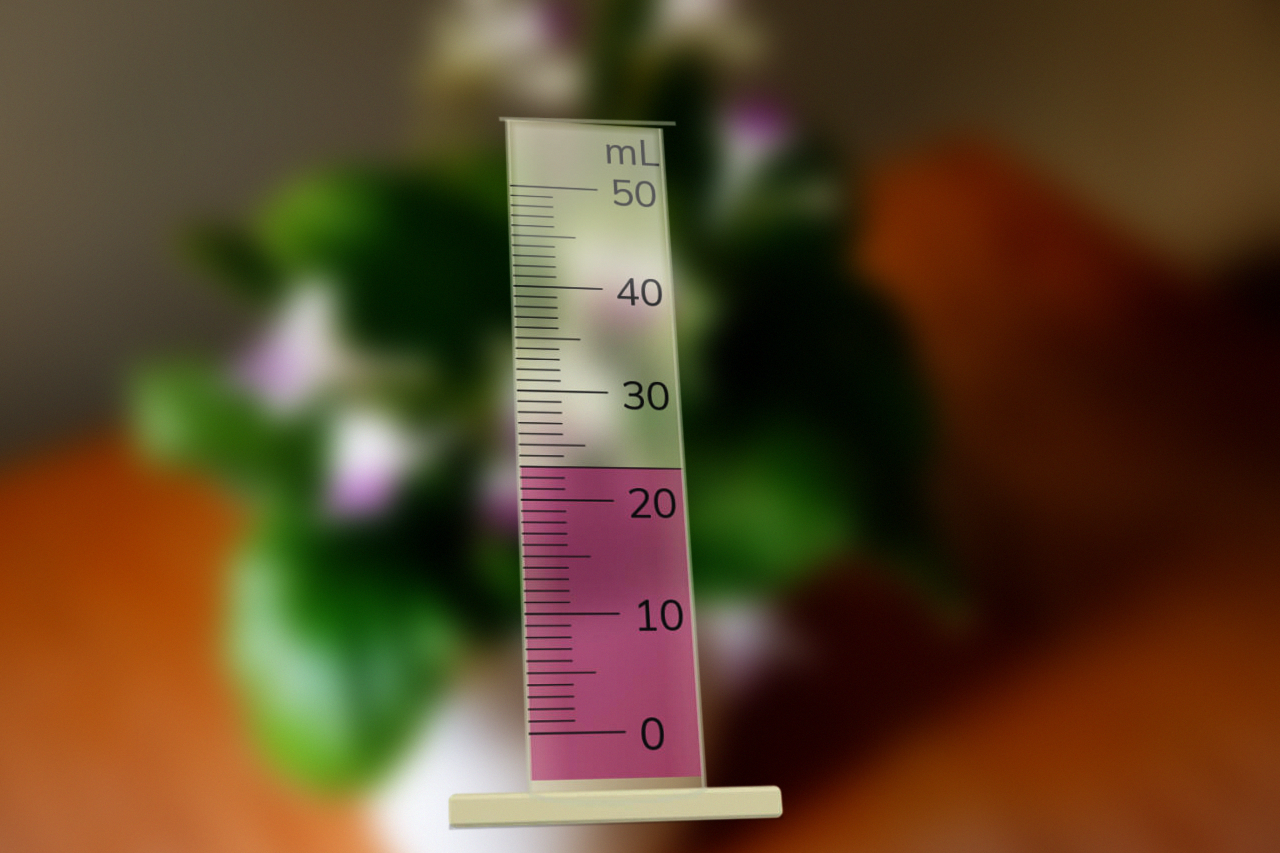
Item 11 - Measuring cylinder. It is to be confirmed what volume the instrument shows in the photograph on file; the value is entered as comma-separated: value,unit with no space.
23,mL
